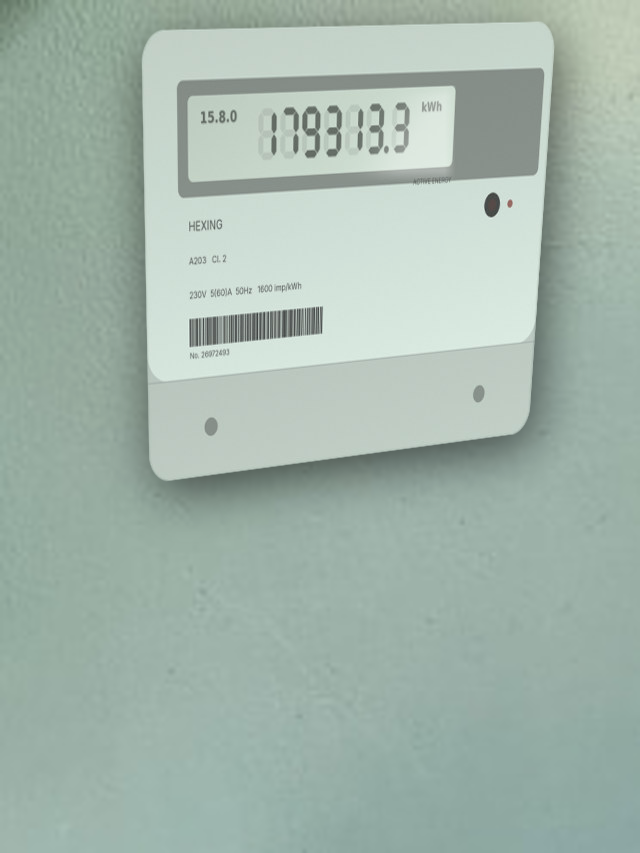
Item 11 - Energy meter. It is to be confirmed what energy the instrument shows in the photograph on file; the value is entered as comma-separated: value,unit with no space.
179313.3,kWh
